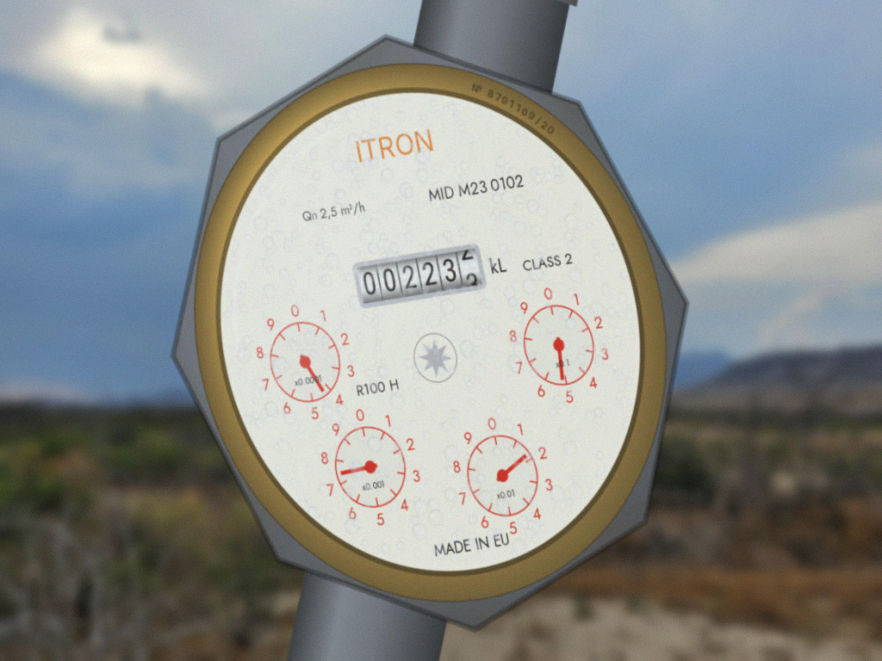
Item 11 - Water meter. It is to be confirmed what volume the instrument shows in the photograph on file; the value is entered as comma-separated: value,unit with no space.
2232.5174,kL
